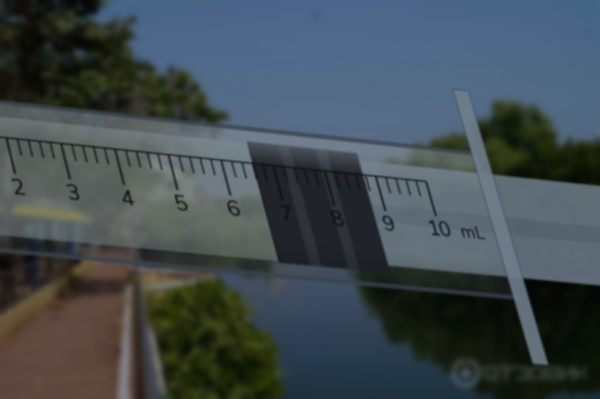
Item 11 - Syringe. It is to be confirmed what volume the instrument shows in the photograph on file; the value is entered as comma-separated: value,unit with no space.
6.6,mL
